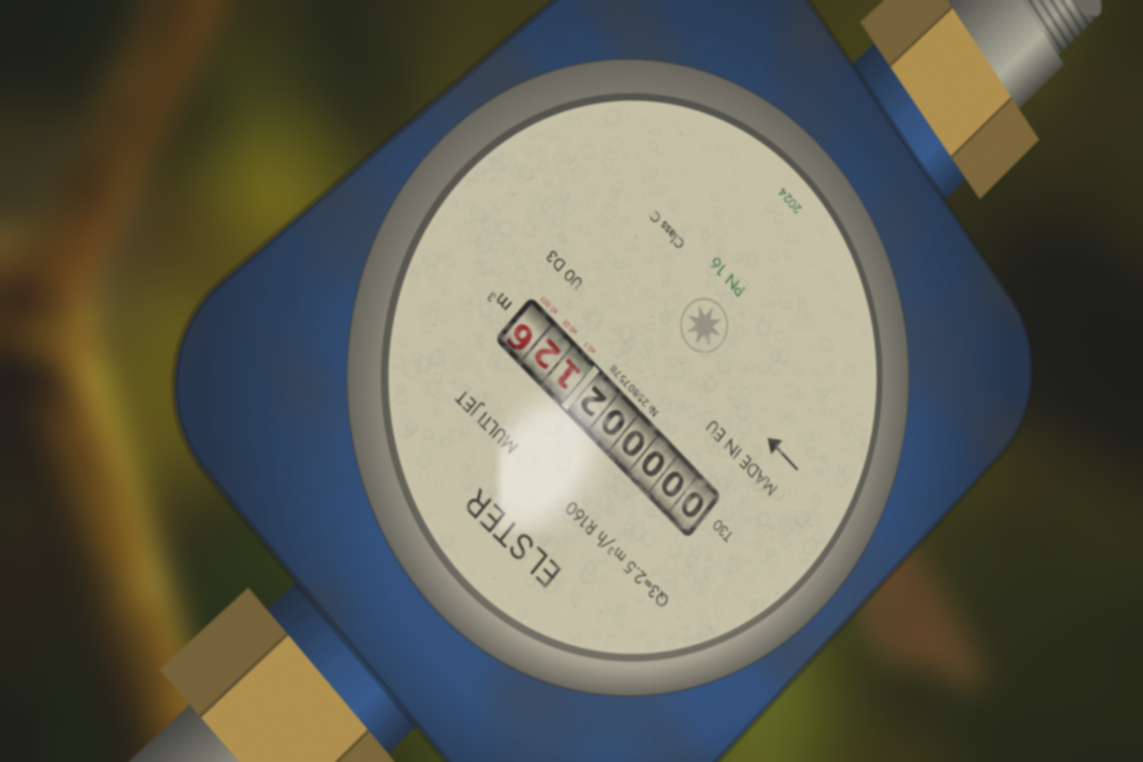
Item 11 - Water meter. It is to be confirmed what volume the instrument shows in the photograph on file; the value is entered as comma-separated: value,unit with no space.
2.126,m³
